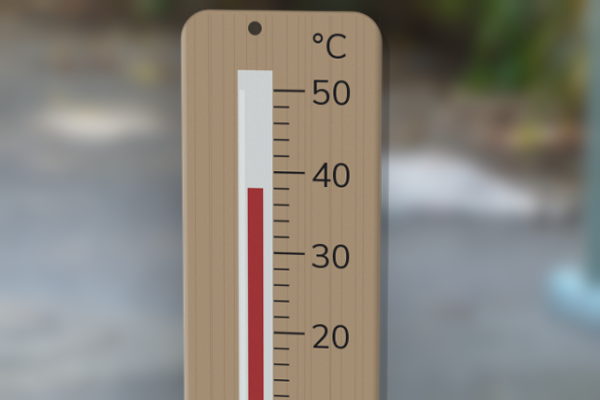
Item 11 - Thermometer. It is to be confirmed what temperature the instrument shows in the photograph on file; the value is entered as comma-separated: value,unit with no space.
38,°C
